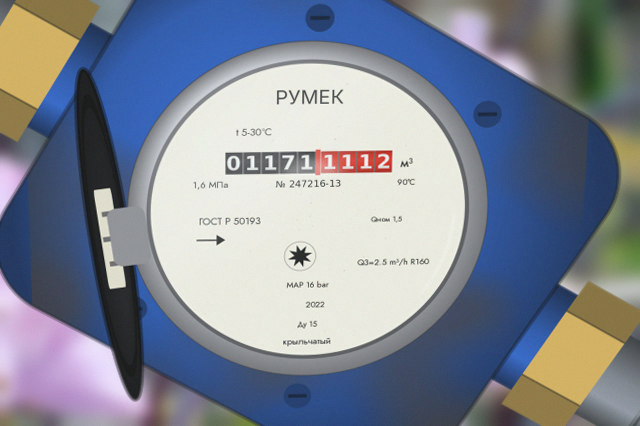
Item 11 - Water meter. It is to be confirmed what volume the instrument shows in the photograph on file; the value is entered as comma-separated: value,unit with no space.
1171.1112,m³
